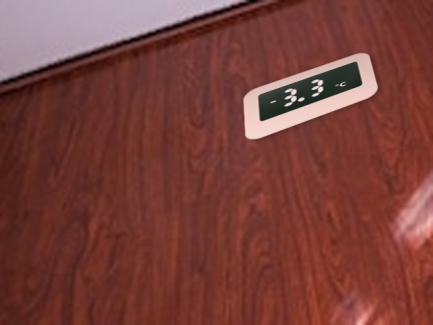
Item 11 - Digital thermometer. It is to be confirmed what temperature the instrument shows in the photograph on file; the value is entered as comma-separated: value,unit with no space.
-3.3,°C
